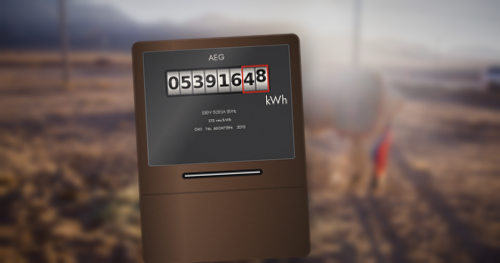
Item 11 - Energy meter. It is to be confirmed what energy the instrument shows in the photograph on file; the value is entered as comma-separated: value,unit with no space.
53916.48,kWh
